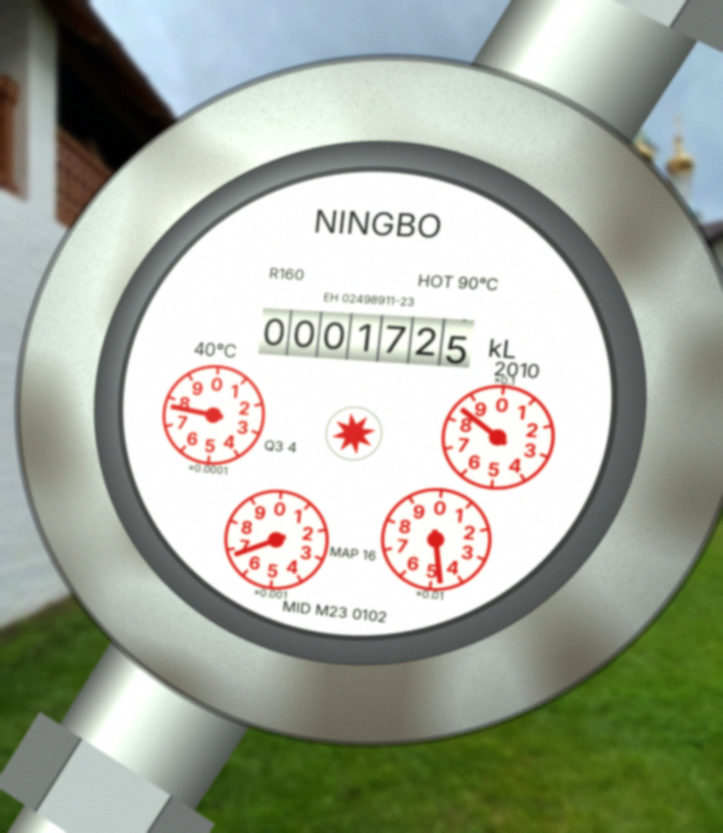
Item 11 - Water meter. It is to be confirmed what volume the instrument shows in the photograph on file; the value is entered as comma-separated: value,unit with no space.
1724.8467,kL
